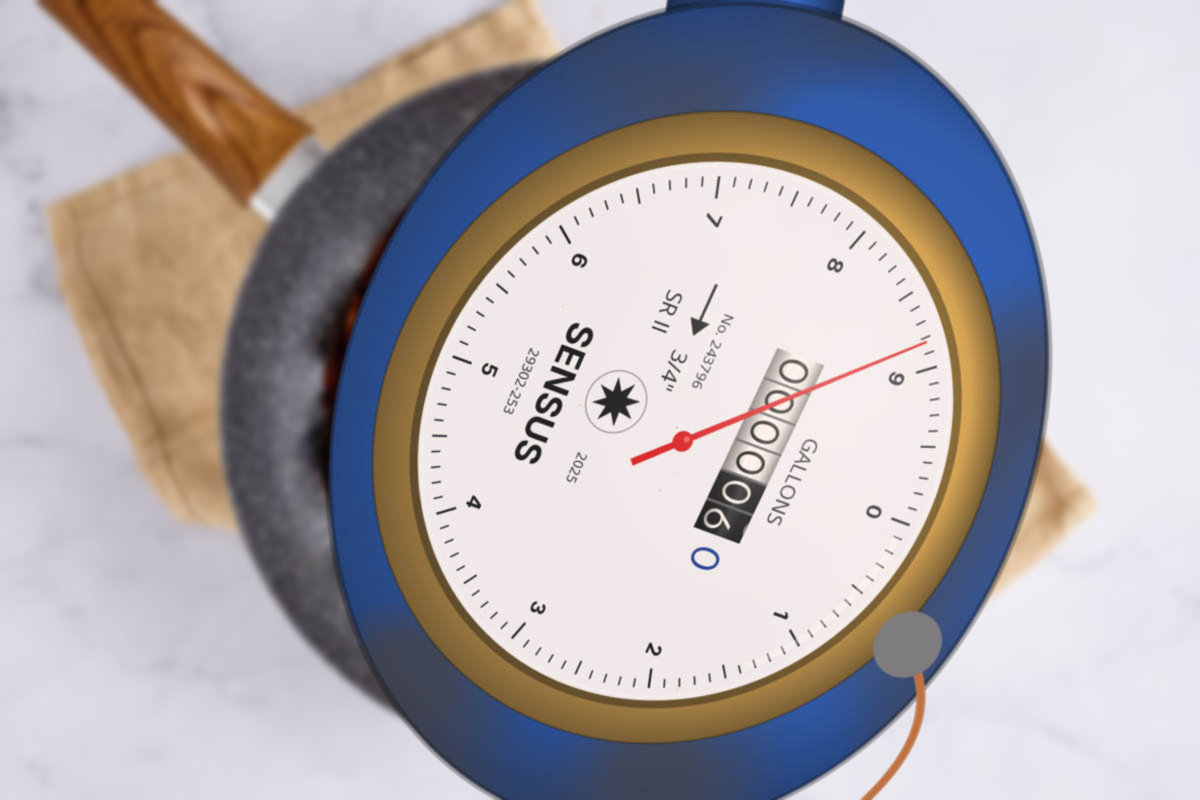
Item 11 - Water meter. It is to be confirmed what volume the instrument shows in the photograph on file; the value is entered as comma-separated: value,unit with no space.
58.8,gal
